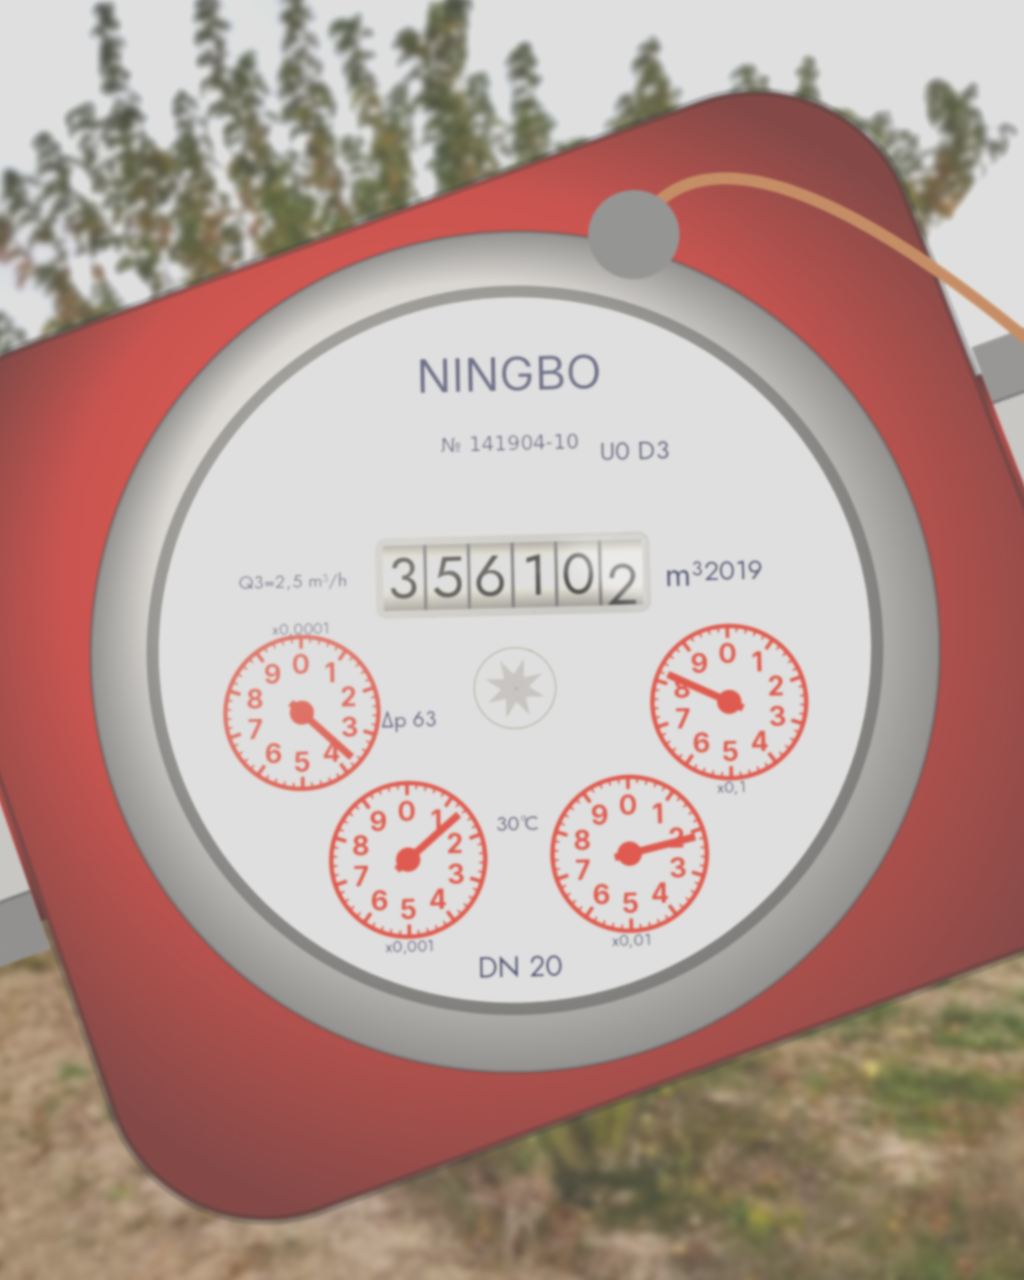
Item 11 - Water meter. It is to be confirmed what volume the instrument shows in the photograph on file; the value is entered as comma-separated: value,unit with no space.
356101.8213,m³
